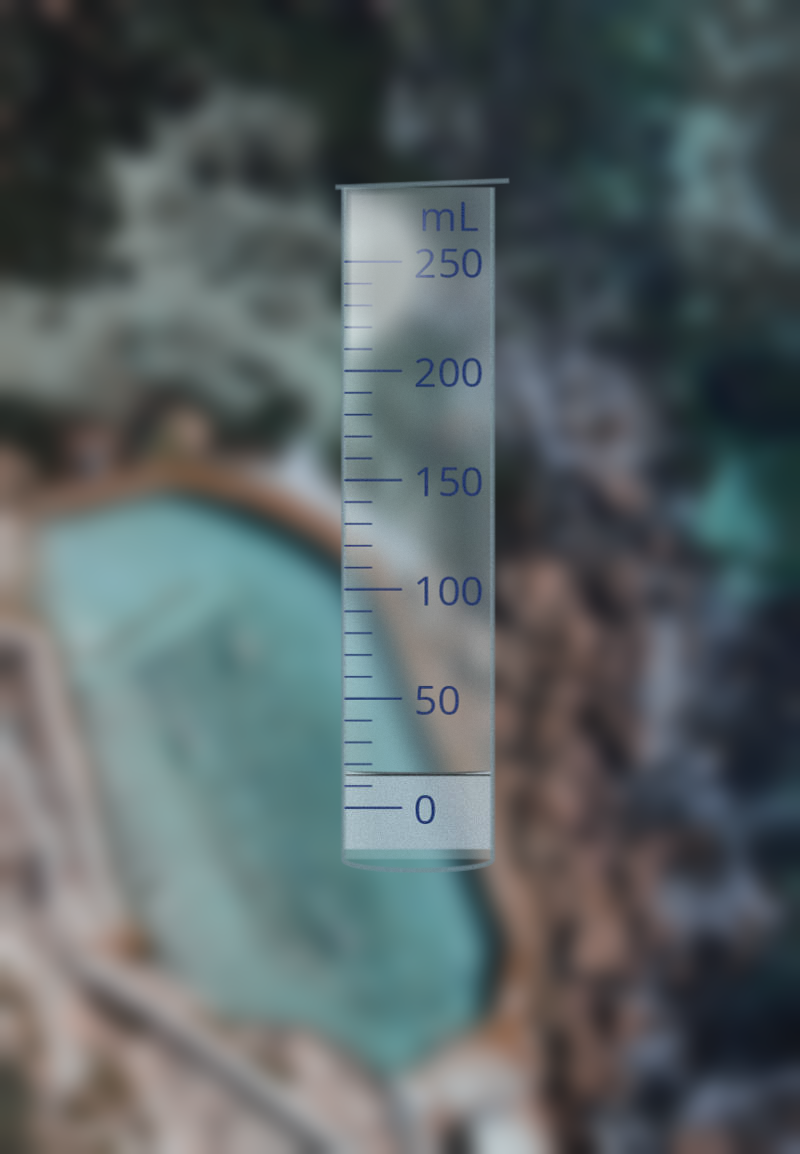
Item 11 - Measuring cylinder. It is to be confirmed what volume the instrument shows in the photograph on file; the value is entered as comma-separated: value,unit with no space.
15,mL
